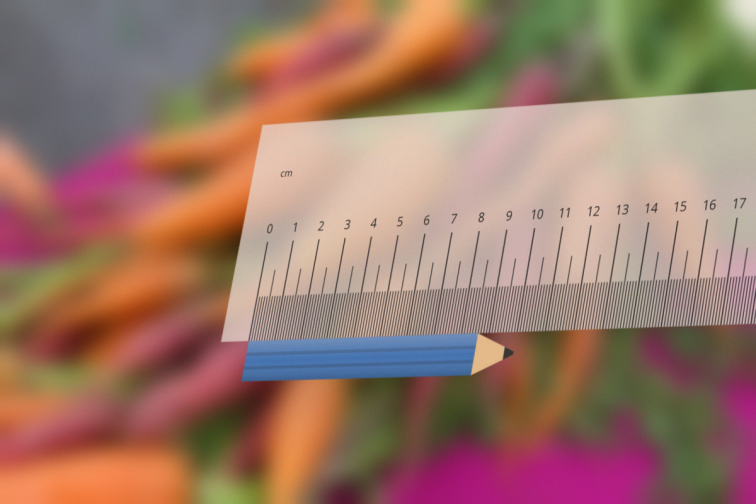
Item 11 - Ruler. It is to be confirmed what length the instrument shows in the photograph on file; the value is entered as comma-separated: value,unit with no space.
10,cm
